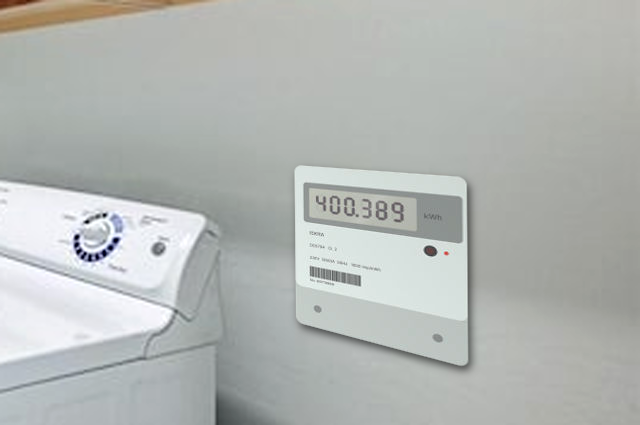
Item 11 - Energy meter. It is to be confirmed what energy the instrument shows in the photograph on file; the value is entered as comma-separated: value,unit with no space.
400.389,kWh
